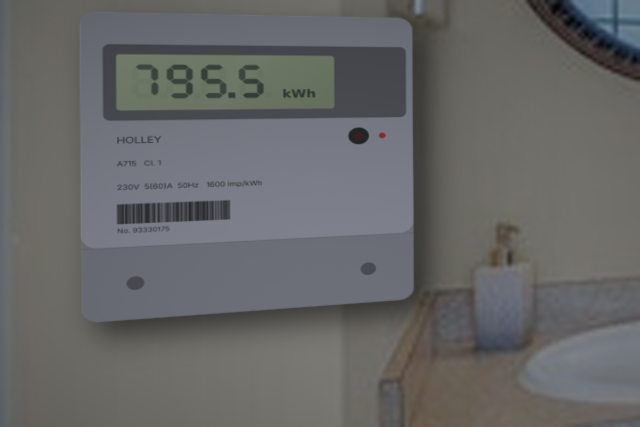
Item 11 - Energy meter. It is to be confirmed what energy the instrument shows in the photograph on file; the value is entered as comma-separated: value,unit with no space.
795.5,kWh
